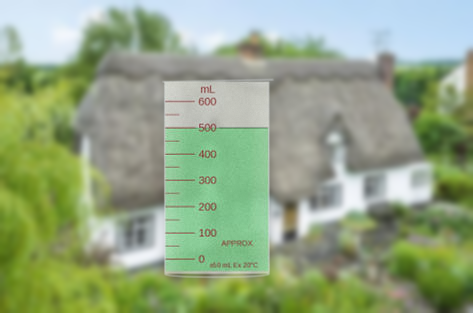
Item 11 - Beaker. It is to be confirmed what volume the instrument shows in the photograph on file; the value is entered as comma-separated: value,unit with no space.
500,mL
